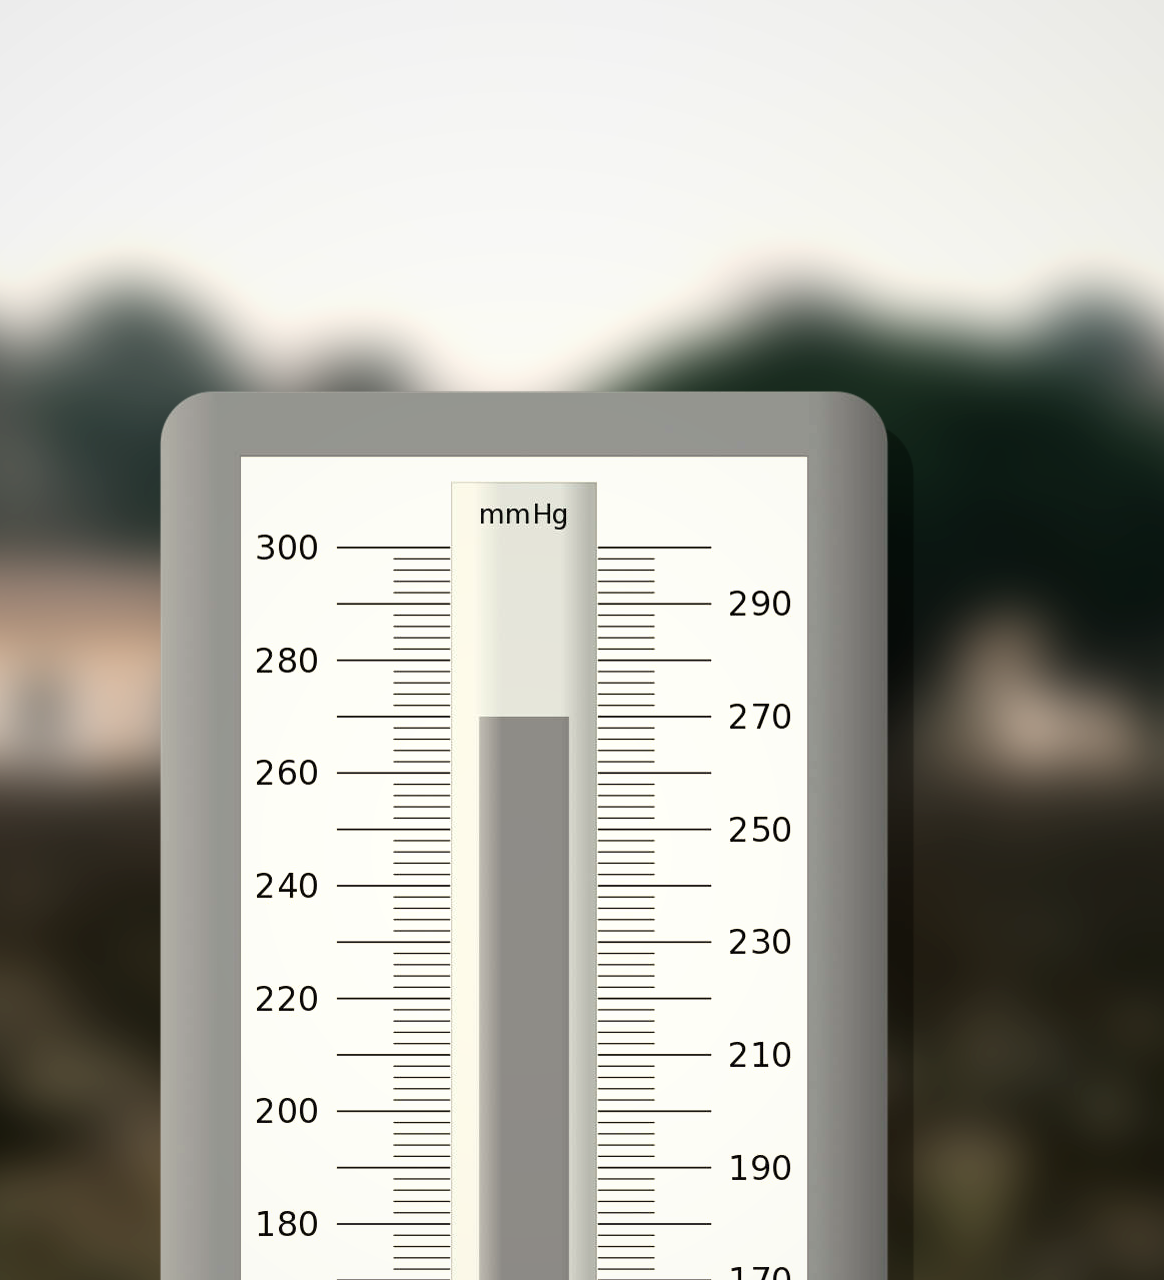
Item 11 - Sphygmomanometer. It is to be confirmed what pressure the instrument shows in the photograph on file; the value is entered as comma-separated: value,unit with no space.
270,mmHg
